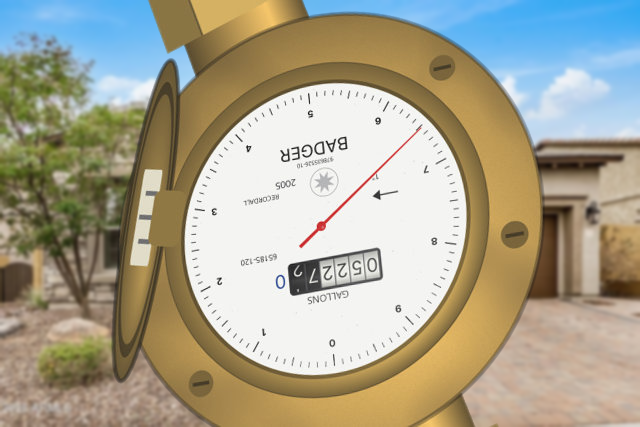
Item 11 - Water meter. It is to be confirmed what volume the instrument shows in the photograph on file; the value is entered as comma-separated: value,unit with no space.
522716.5,gal
